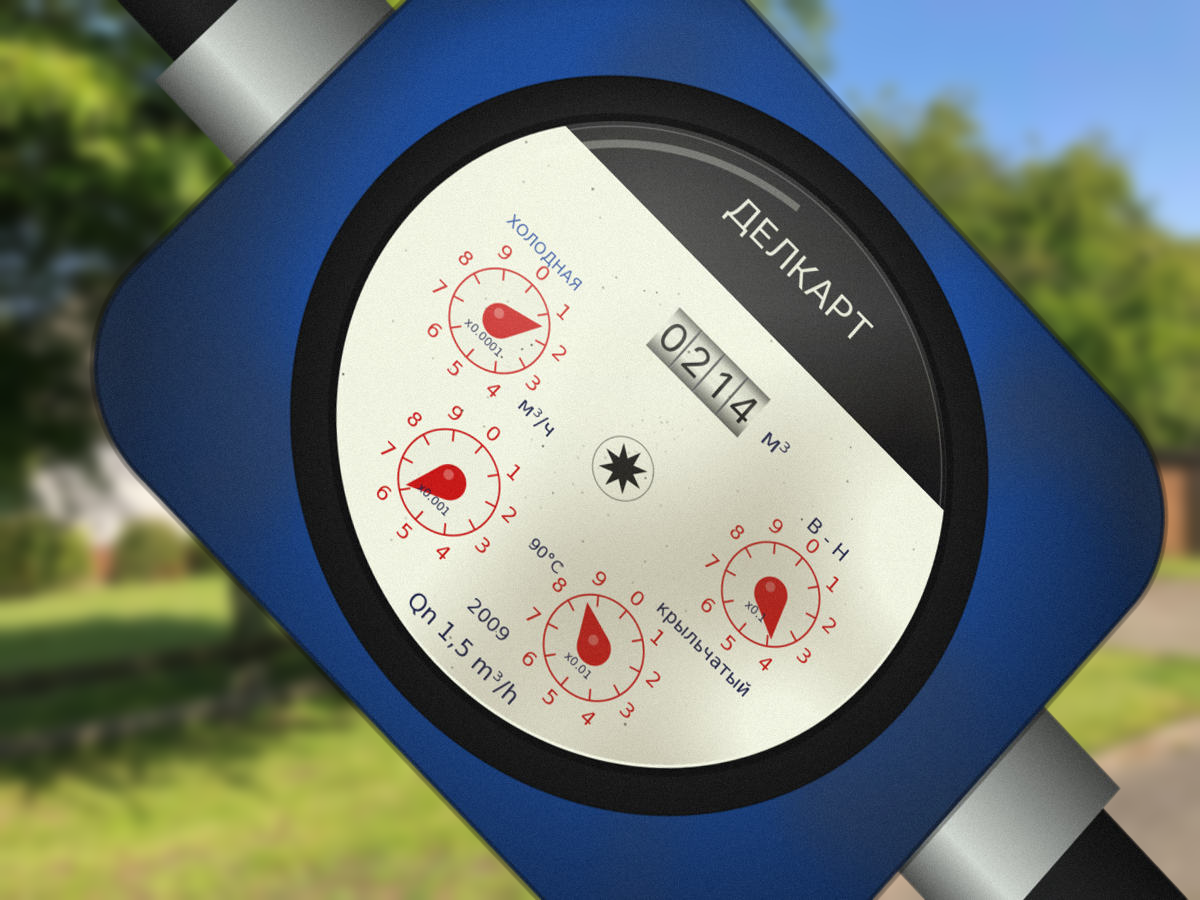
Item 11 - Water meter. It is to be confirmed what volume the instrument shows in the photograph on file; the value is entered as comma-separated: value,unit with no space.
214.3861,m³
